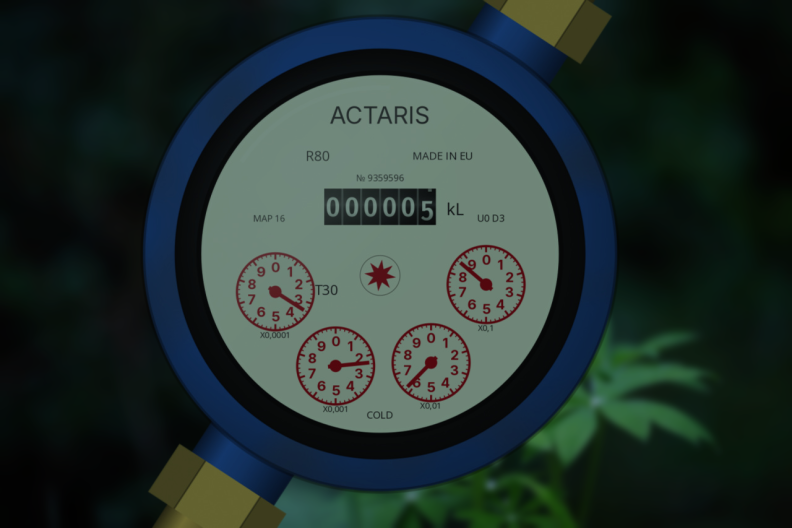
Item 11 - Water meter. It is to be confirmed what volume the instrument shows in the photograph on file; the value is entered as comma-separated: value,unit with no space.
4.8623,kL
